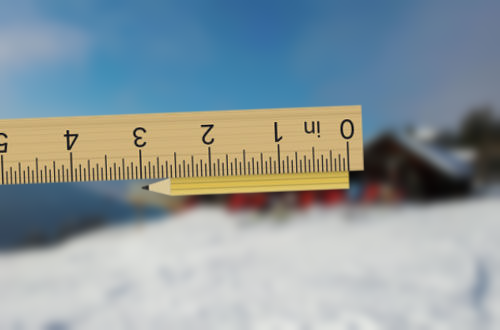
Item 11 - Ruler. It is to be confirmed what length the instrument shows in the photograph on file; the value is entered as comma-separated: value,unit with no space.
3,in
